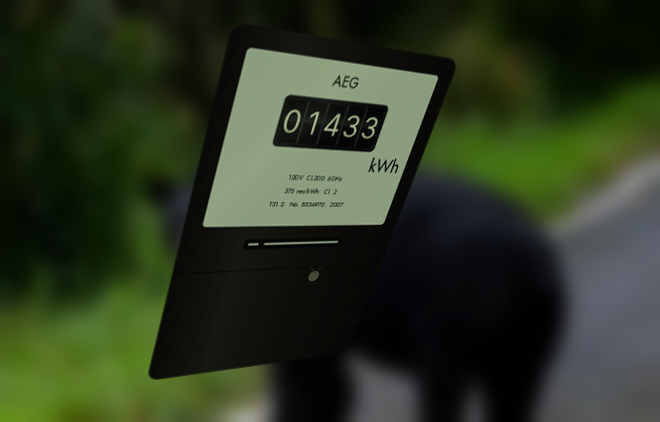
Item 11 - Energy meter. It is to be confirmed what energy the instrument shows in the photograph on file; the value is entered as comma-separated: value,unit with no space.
1433,kWh
